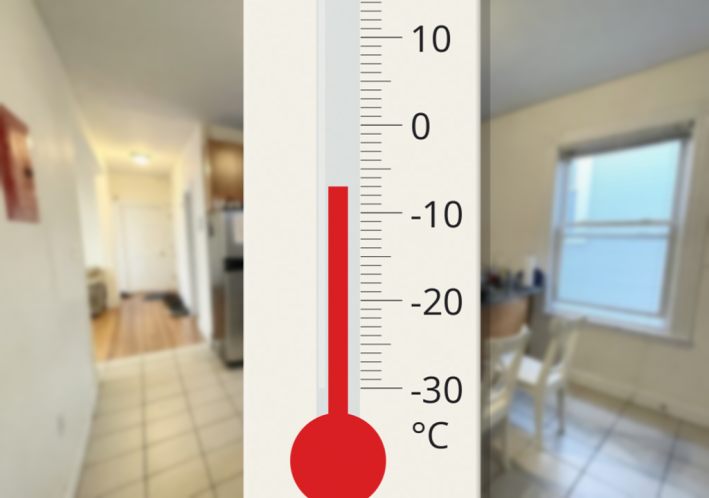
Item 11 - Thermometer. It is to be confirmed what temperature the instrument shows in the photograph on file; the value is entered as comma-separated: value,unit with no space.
-7,°C
